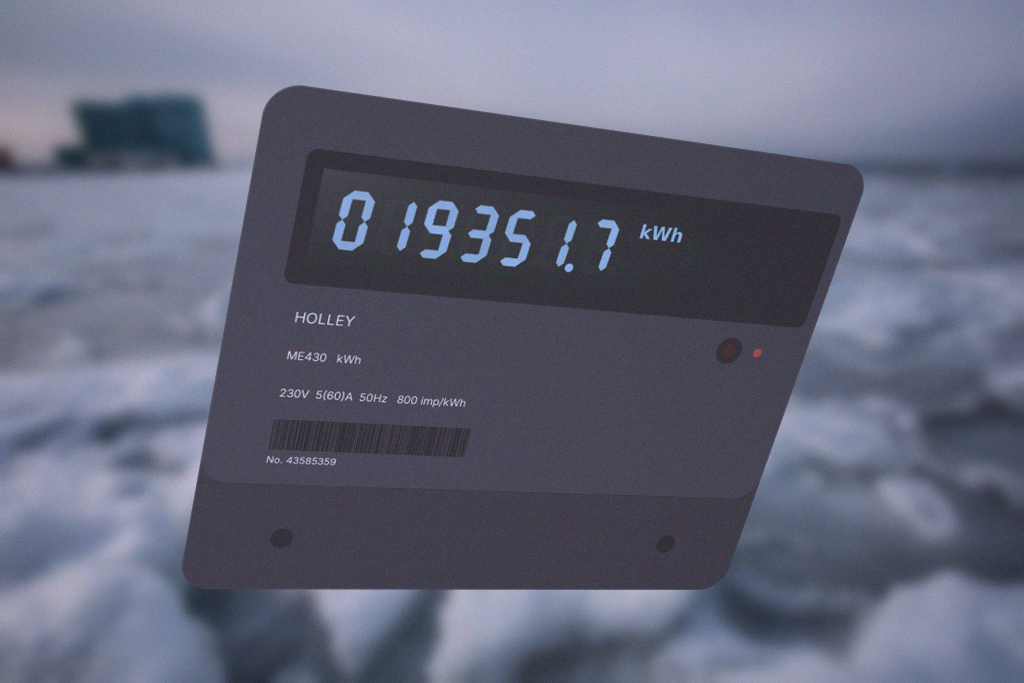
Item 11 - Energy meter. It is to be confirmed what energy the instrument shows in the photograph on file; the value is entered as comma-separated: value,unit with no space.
19351.7,kWh
